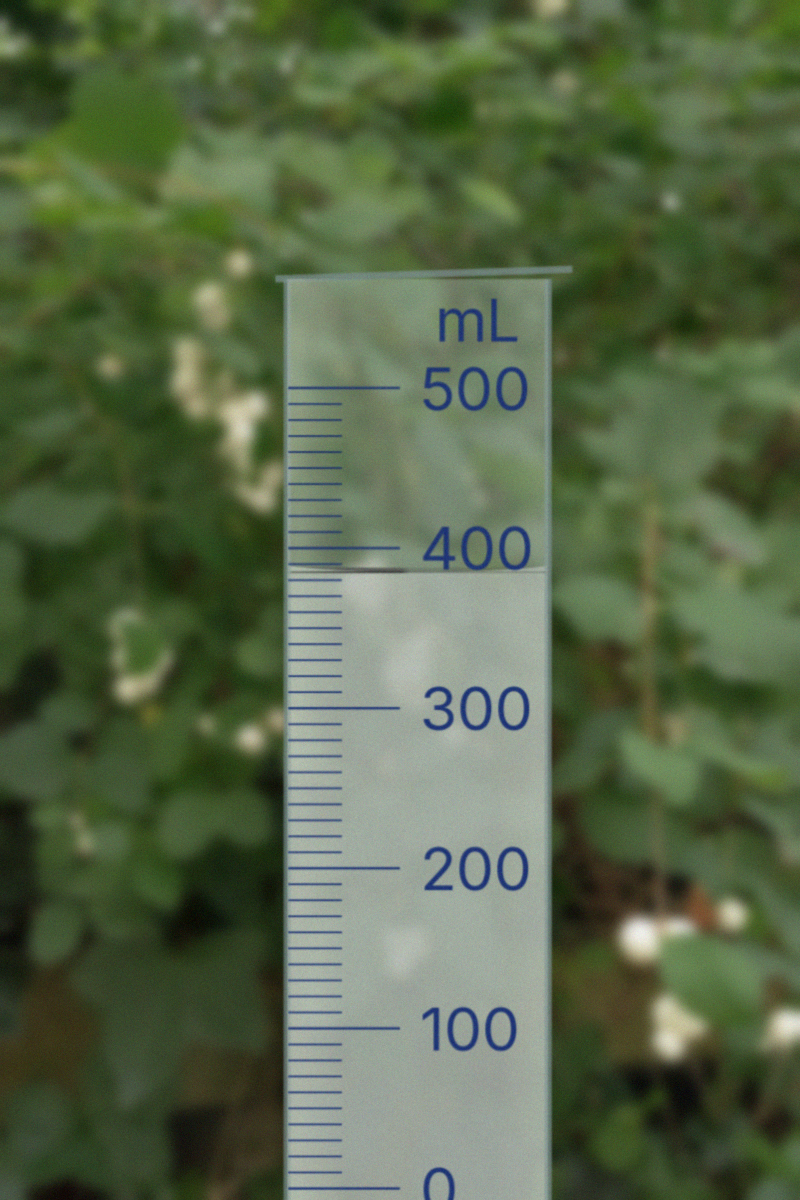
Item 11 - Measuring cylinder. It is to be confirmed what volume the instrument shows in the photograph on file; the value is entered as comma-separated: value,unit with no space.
385,mL
